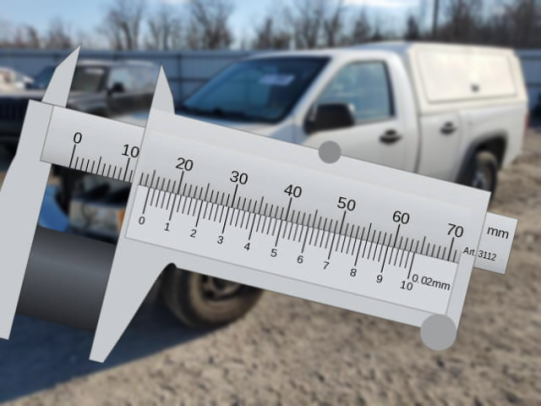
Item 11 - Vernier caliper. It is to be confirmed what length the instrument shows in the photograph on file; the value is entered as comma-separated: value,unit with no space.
14.8,mm
